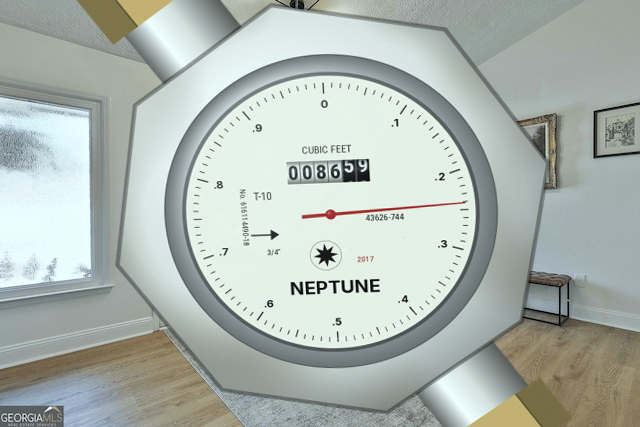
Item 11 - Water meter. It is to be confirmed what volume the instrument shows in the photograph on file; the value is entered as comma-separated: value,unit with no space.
8659.24,ft³
